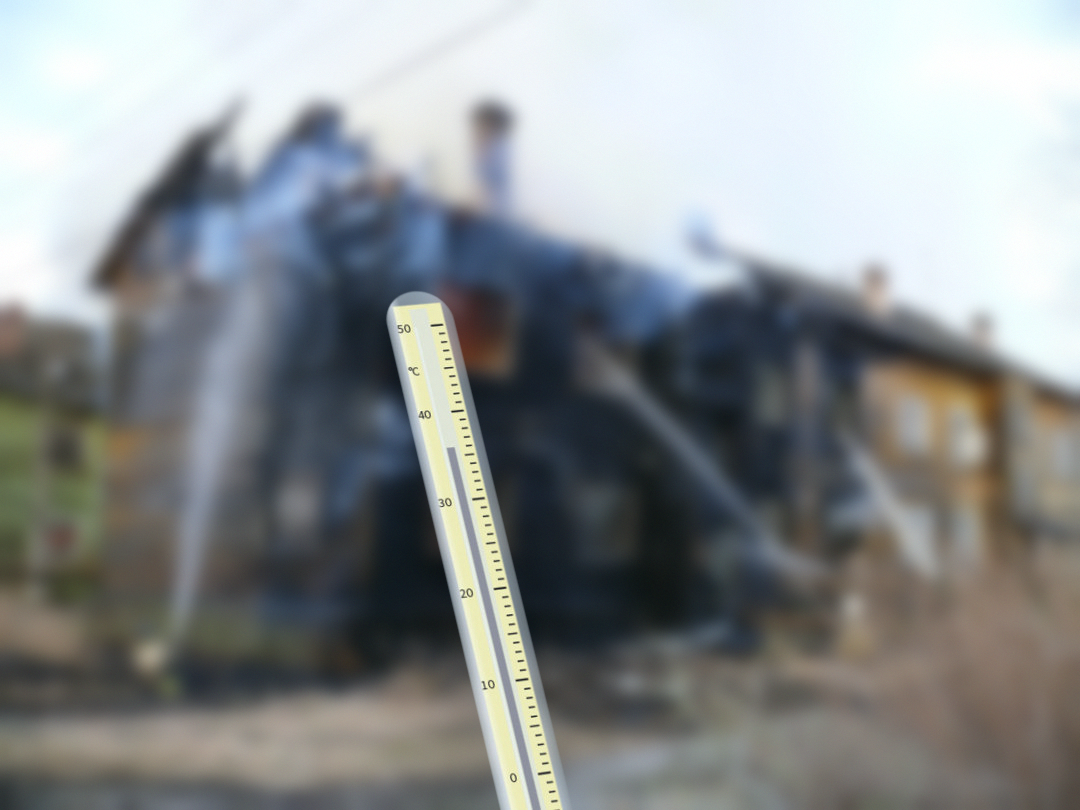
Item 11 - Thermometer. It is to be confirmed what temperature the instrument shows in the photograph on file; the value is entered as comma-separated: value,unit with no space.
36,°C
